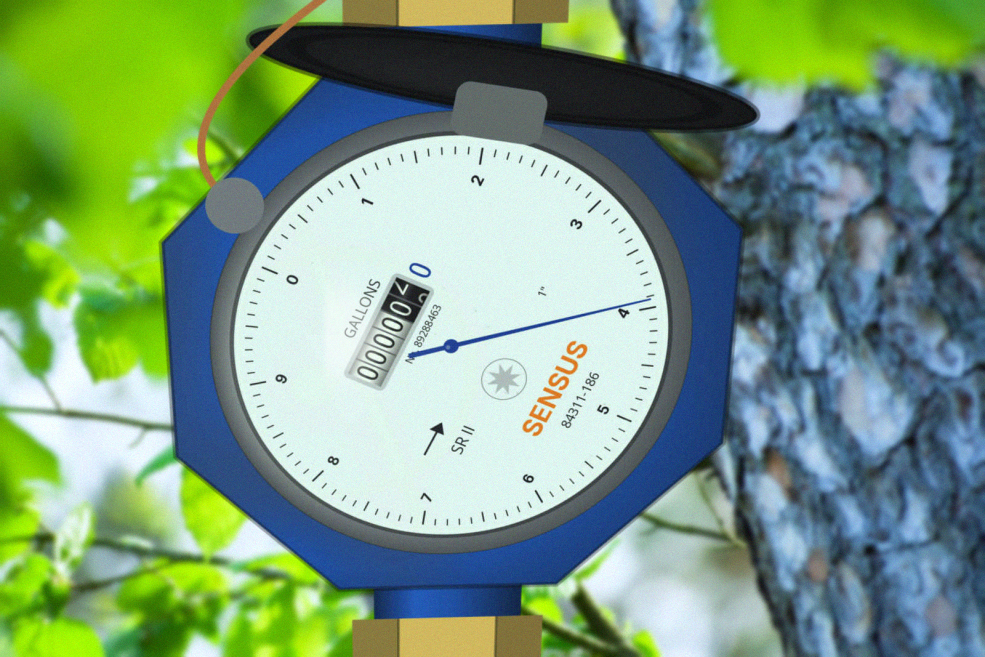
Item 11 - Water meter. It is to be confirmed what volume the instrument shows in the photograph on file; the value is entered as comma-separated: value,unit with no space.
23.9,gal
